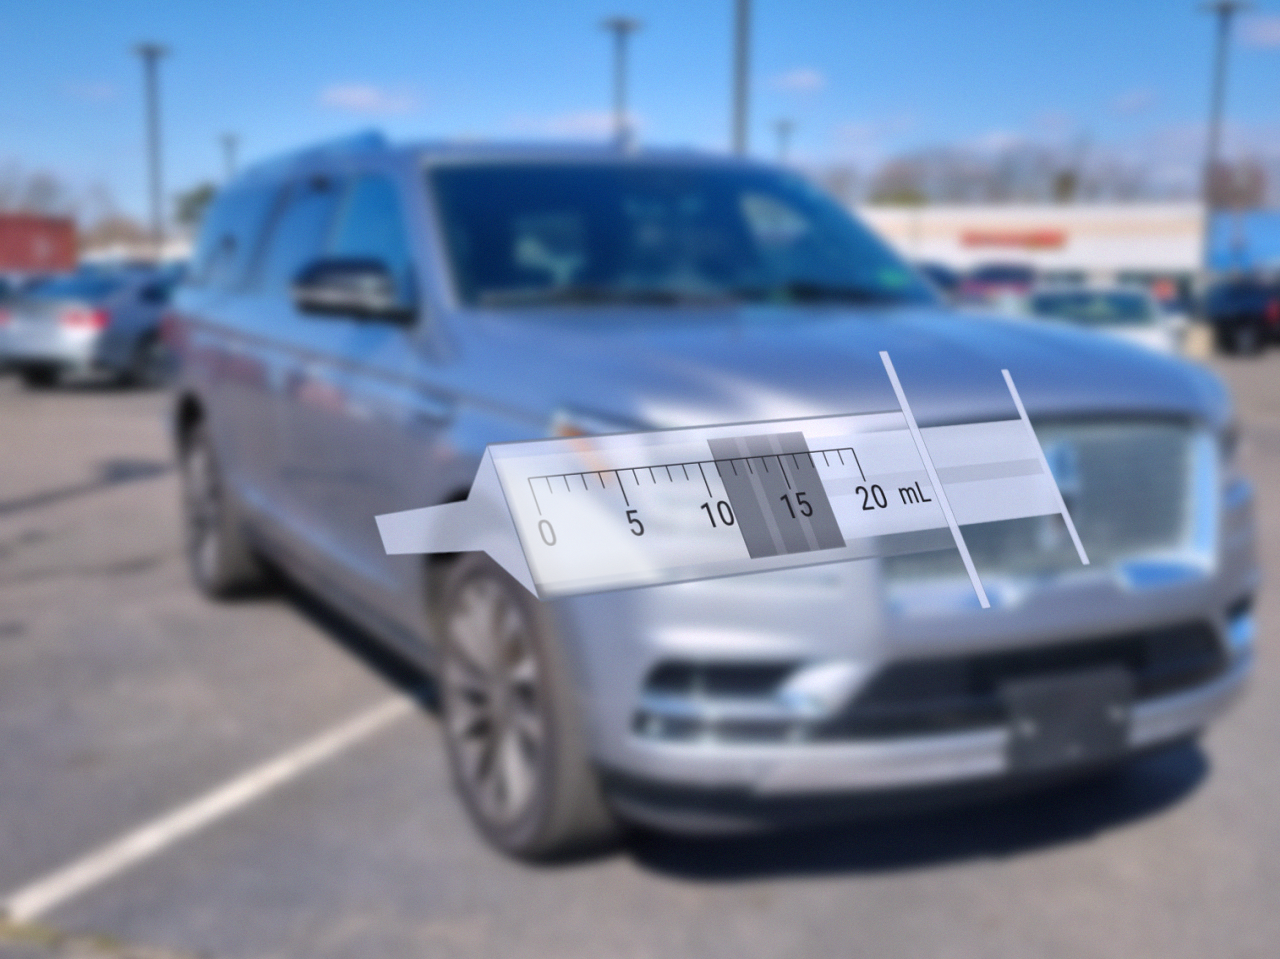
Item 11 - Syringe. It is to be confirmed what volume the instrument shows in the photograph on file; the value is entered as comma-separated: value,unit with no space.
11,mL
